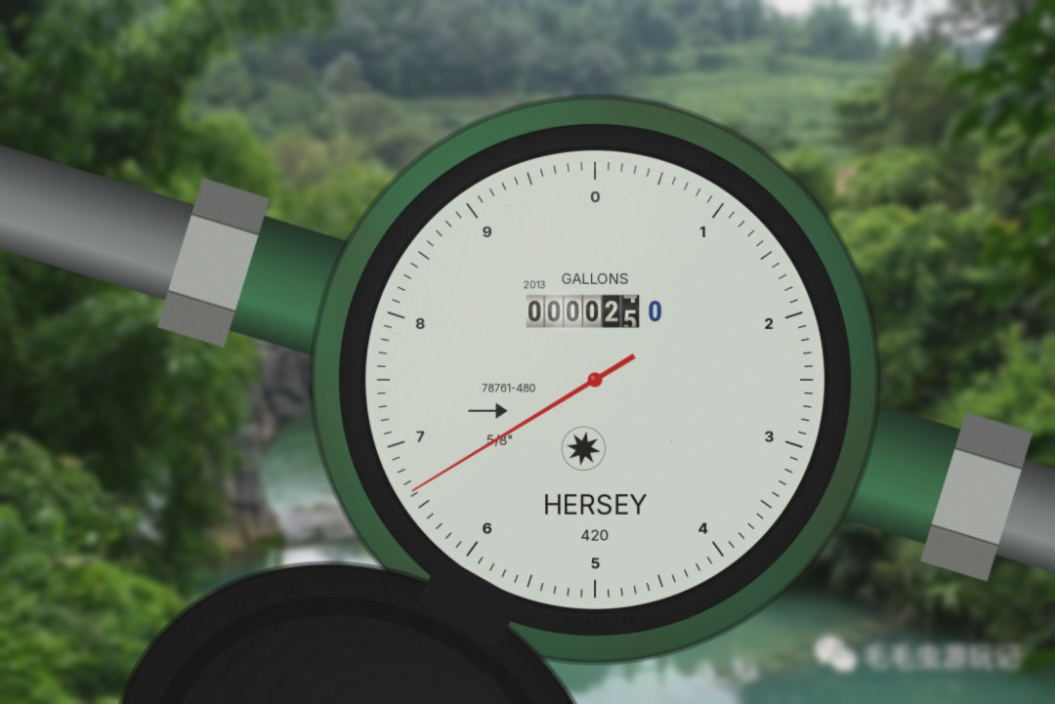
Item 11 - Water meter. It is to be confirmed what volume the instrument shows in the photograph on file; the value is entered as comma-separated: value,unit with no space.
246.6,gal
